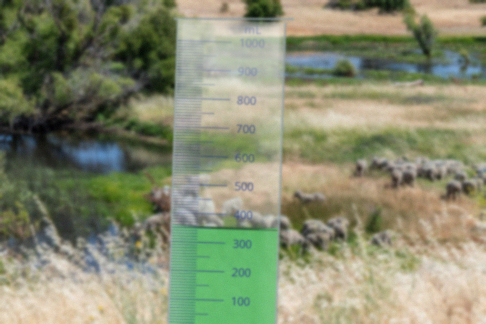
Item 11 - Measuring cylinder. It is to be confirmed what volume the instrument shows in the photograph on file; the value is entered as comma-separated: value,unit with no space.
350,mL
